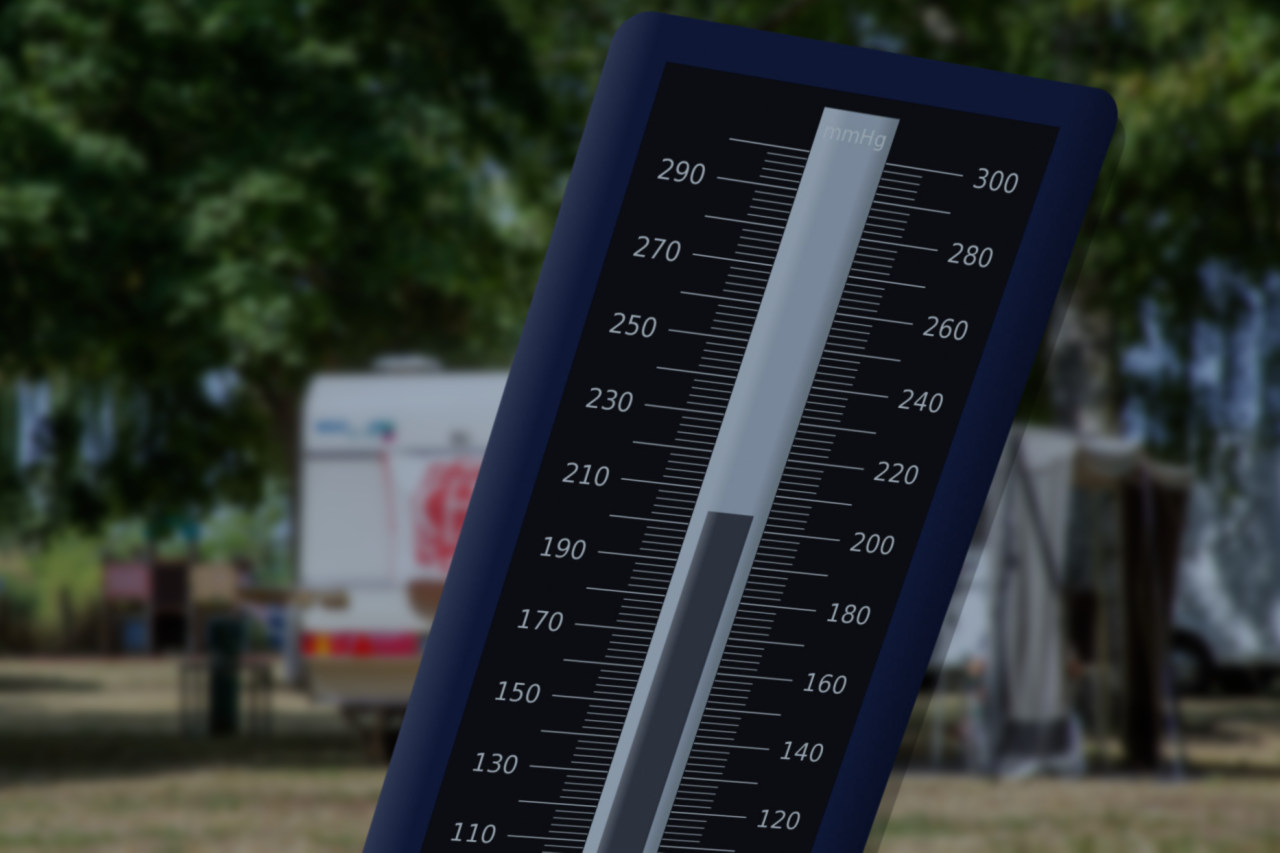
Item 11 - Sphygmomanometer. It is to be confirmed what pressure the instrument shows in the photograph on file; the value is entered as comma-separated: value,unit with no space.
204,mmHg
